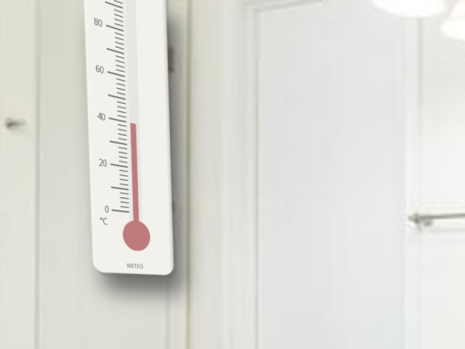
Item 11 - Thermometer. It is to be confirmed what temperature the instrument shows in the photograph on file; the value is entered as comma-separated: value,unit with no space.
40,°C
